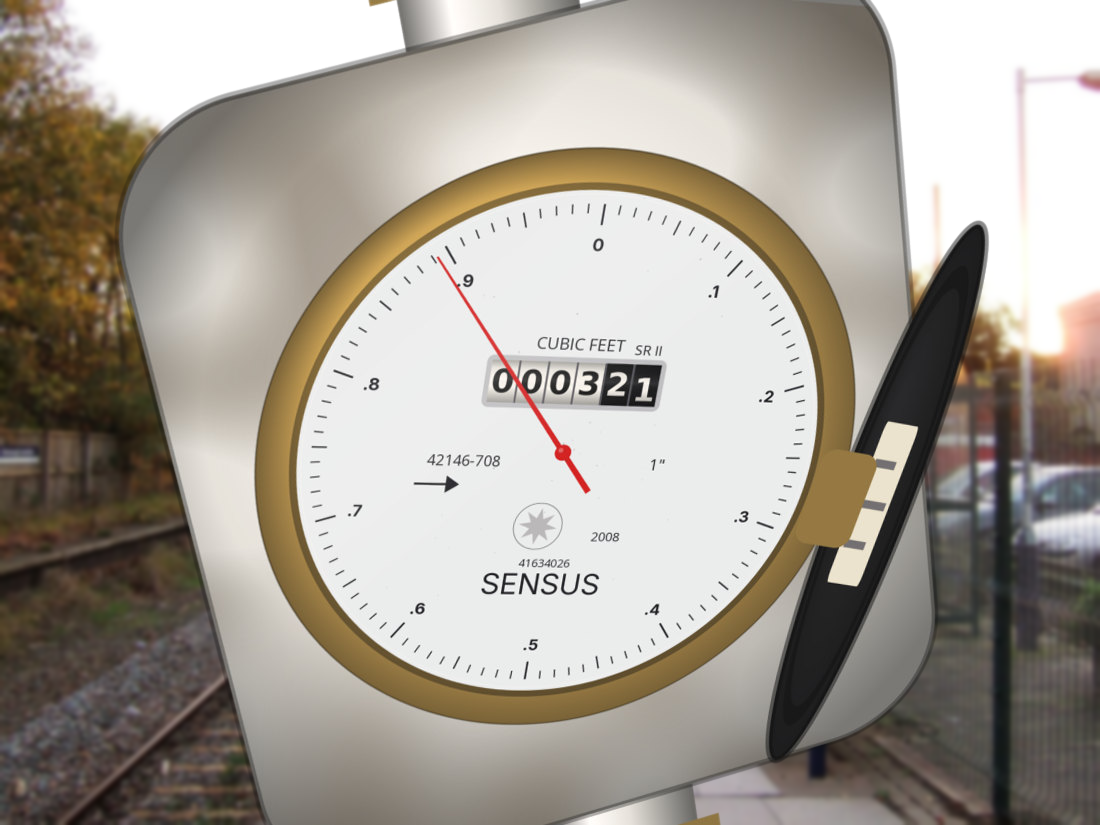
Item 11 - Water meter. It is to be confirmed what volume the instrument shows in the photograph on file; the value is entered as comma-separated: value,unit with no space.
320.89,ft³
